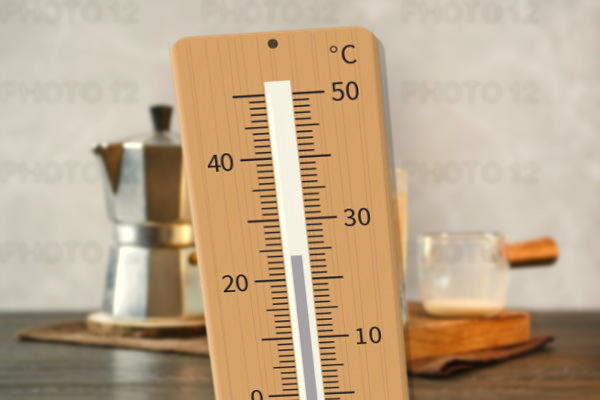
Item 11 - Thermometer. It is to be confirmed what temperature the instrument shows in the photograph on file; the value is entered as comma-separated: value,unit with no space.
24,°C
